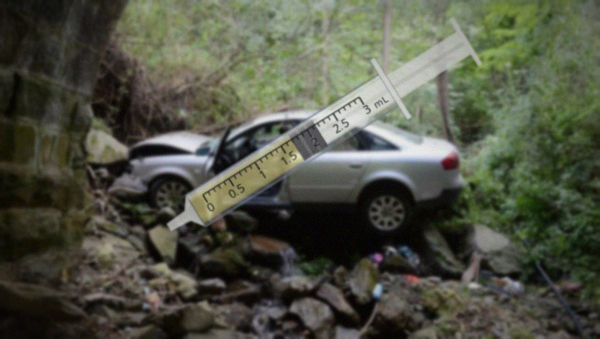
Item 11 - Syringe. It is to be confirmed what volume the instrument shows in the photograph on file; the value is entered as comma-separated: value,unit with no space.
1.7,mL
